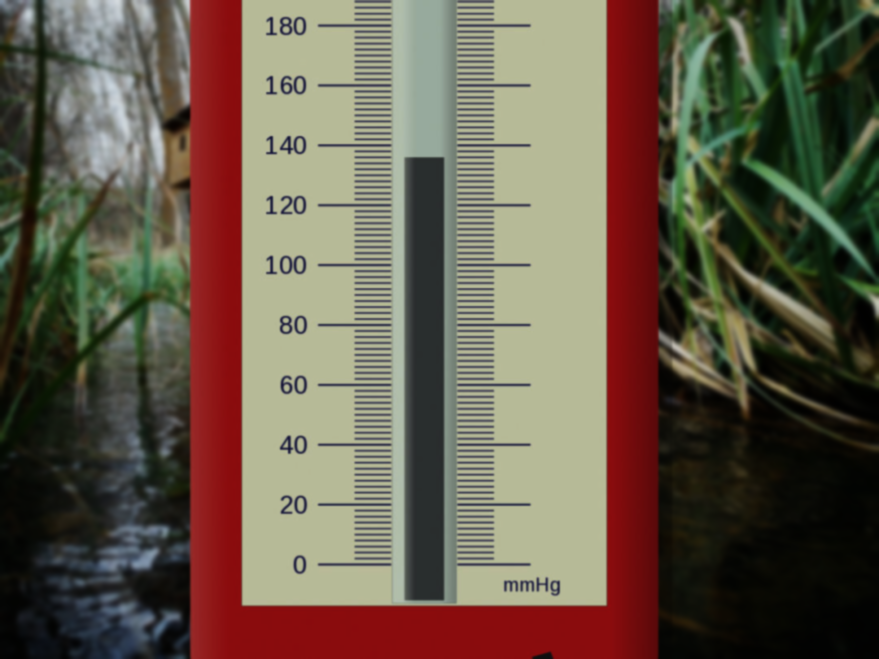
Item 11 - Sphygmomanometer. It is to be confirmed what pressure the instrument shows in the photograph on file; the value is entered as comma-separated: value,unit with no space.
136,mmHg
